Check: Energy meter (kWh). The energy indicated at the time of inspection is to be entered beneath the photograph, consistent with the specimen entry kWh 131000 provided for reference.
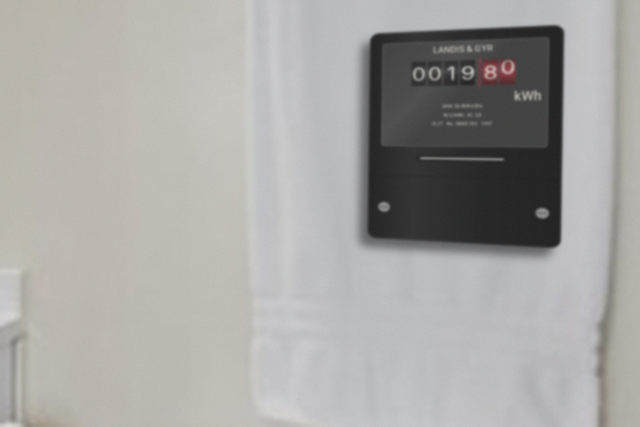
kWh 19.80
